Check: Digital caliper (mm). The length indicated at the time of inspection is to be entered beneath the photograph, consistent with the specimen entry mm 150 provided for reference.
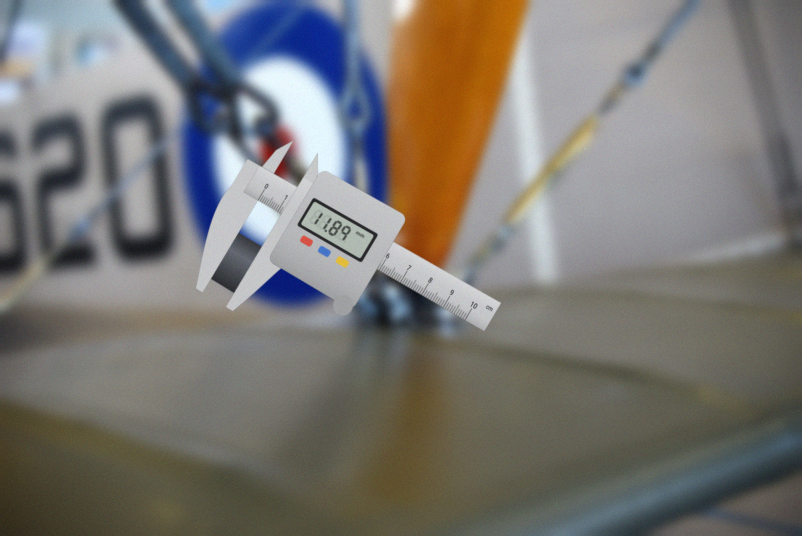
mm 11.89
